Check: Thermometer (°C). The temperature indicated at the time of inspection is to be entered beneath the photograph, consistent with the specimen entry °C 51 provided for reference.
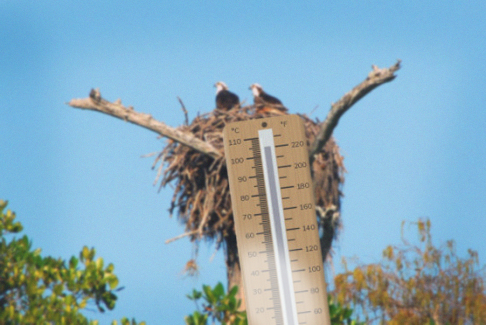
°C 105
